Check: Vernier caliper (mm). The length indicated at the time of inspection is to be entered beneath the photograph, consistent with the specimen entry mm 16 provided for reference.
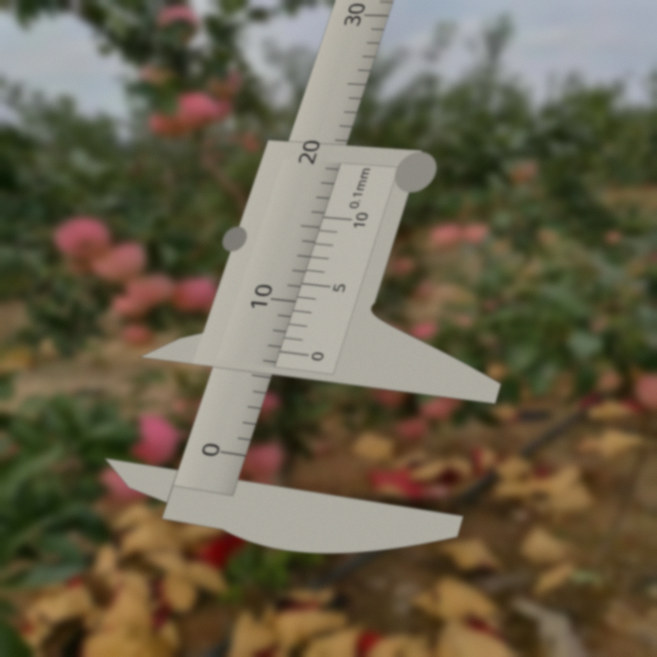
mm 6.7
